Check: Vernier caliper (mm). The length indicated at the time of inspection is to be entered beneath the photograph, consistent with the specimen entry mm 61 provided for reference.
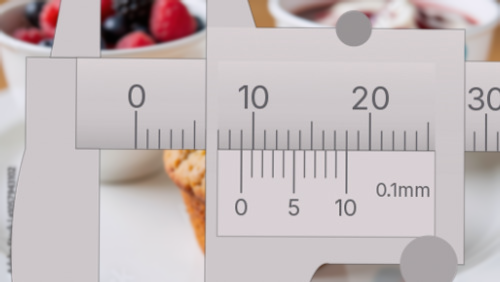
mm 9.0
